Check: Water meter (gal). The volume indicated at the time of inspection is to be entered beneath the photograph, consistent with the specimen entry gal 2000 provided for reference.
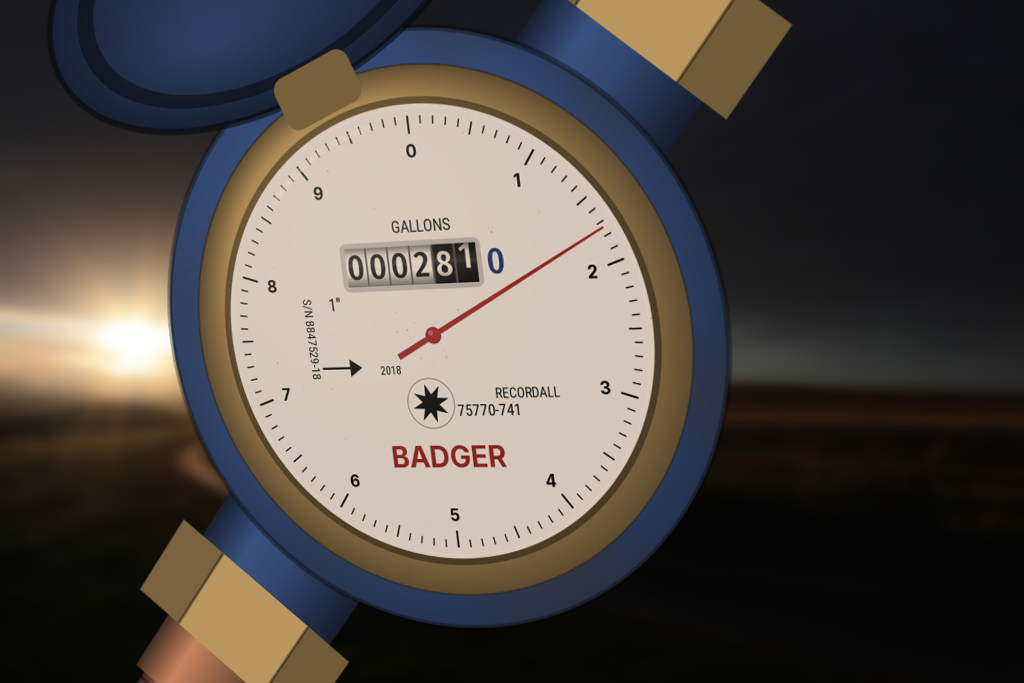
gal 2811.7
